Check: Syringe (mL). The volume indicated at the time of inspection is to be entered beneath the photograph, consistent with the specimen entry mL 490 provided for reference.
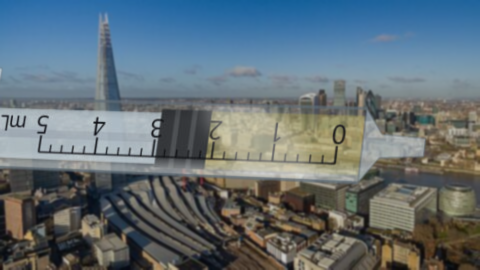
mL 2.1
